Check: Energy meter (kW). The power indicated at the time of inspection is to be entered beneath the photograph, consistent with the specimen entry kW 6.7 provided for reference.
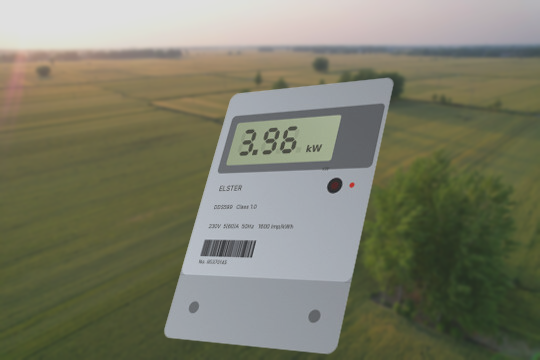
kW 3.96
